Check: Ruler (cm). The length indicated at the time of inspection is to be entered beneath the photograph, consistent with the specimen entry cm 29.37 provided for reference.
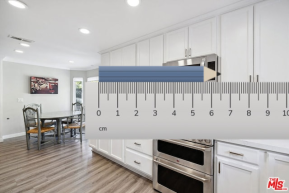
cm 6.5
